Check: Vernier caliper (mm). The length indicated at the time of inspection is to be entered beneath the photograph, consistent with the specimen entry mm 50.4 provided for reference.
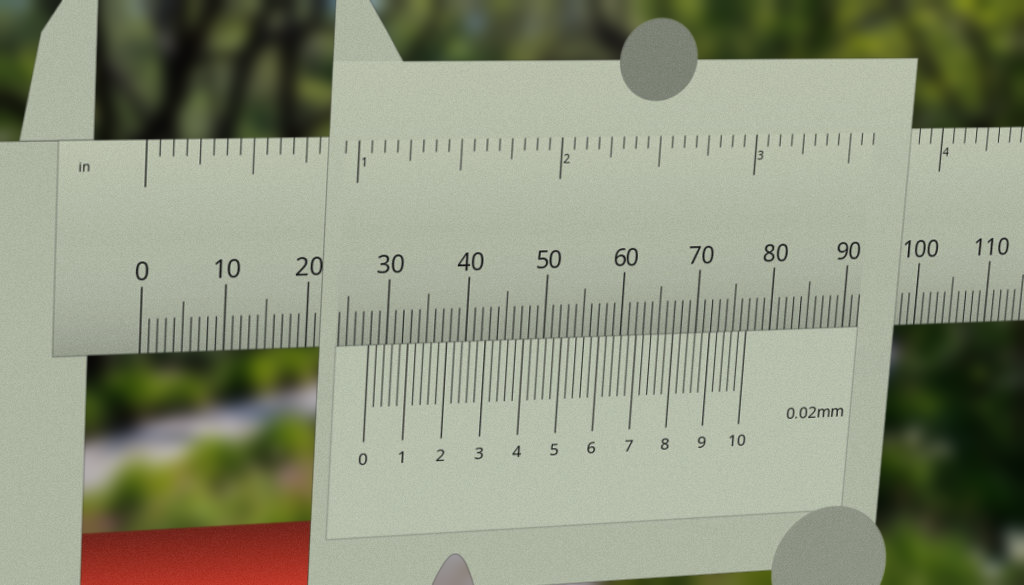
mm 27.8
